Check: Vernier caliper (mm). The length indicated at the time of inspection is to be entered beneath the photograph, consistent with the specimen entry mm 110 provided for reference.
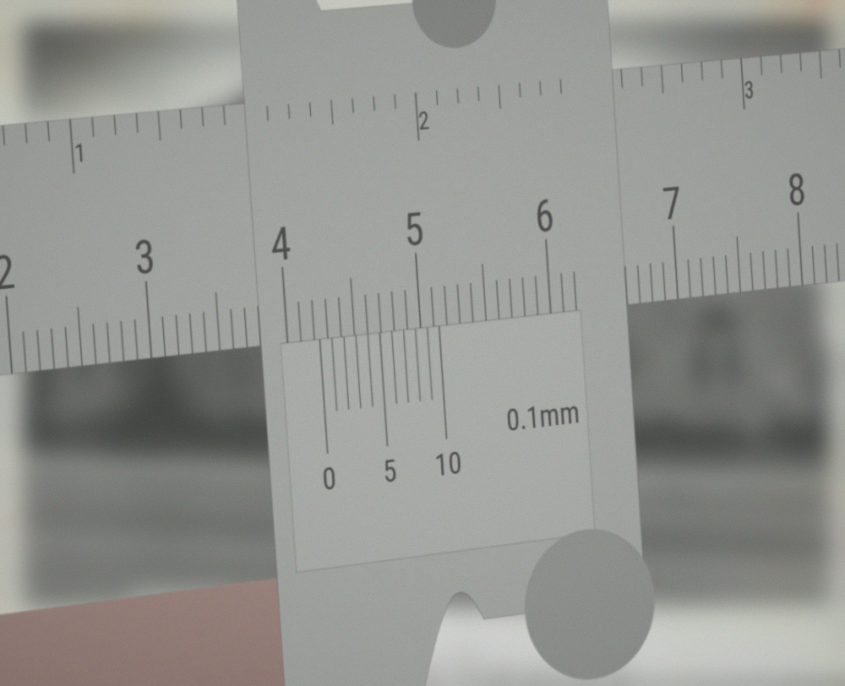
mm 42.4
